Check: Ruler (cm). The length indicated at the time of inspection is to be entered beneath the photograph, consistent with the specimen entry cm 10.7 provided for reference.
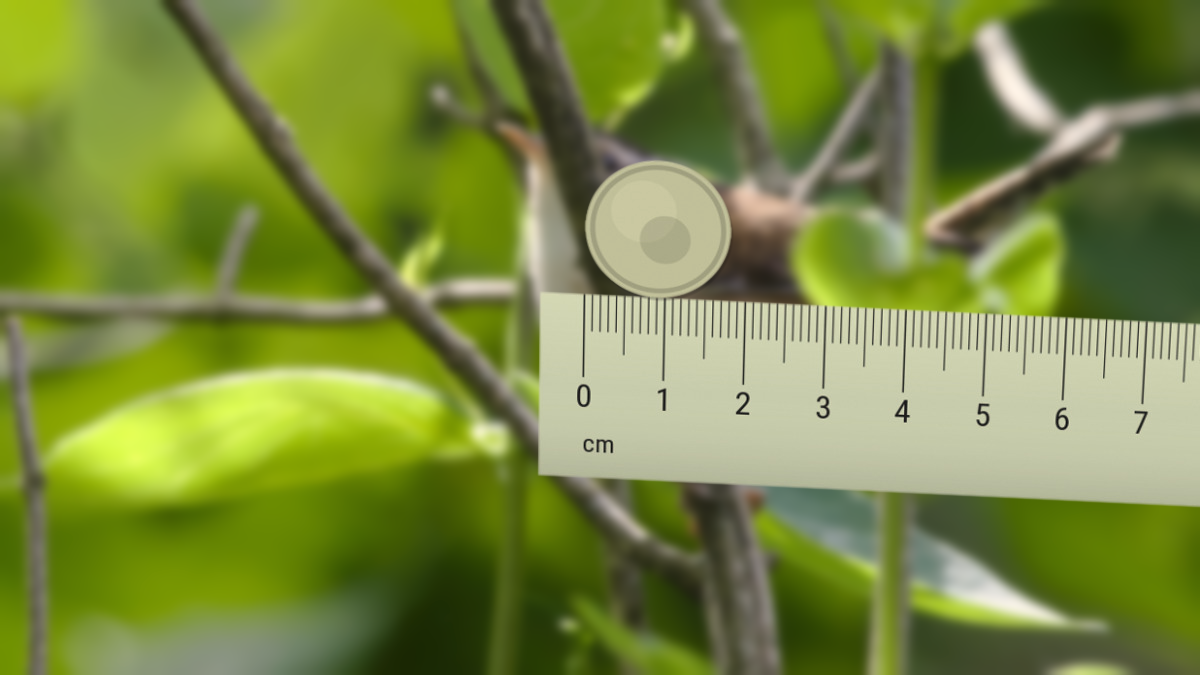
cm 1.8
